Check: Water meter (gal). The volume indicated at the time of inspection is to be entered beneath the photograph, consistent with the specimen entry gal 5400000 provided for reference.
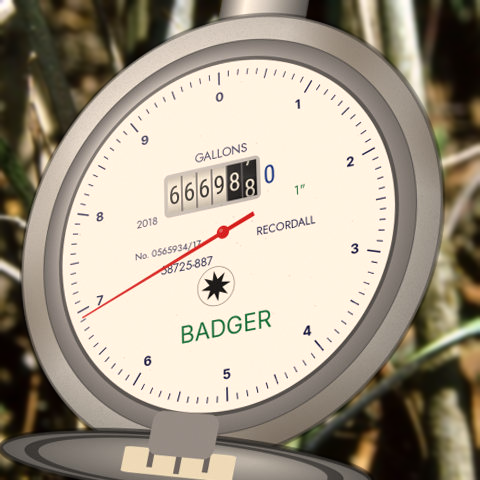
gal 6669876.9
